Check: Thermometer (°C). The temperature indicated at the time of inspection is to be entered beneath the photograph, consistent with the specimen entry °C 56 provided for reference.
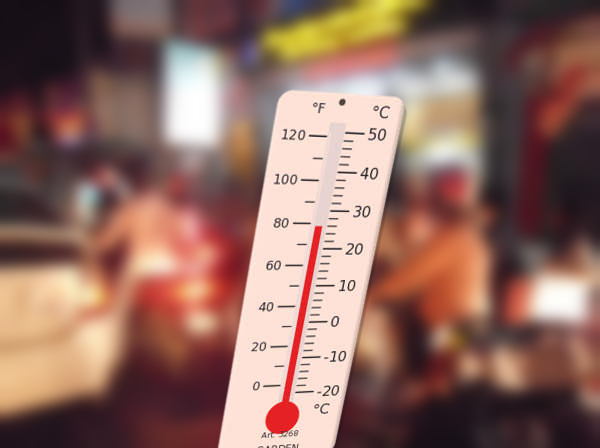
°C 26
